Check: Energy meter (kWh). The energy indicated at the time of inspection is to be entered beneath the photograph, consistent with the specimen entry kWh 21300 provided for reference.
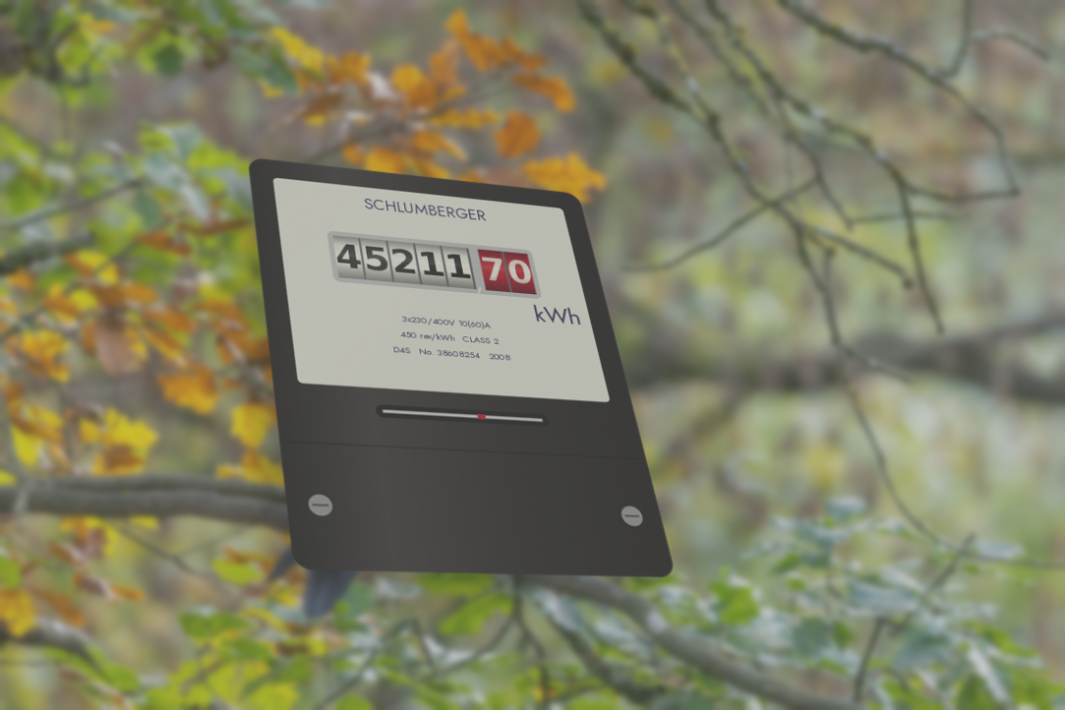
kWh 45211.70
